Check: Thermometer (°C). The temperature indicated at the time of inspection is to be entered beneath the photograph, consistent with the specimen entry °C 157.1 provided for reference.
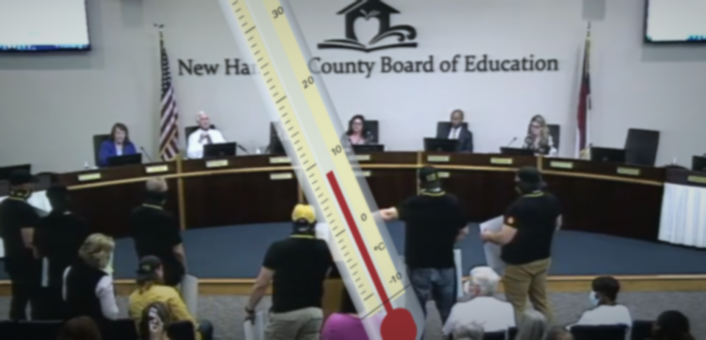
°C 8
